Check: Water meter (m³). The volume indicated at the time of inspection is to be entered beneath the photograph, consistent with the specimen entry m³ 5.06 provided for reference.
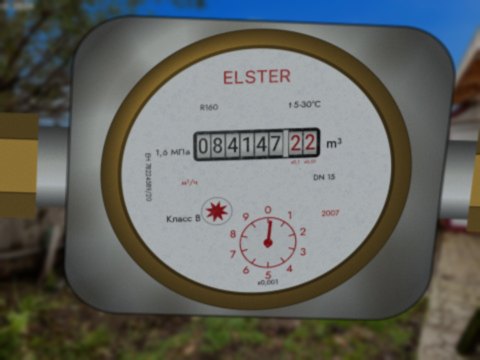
m³ 84147.220
